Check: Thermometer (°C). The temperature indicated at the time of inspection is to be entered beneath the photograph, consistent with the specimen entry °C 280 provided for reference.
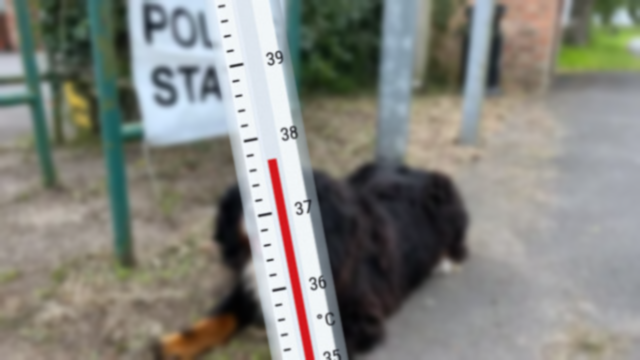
°C 37.7
